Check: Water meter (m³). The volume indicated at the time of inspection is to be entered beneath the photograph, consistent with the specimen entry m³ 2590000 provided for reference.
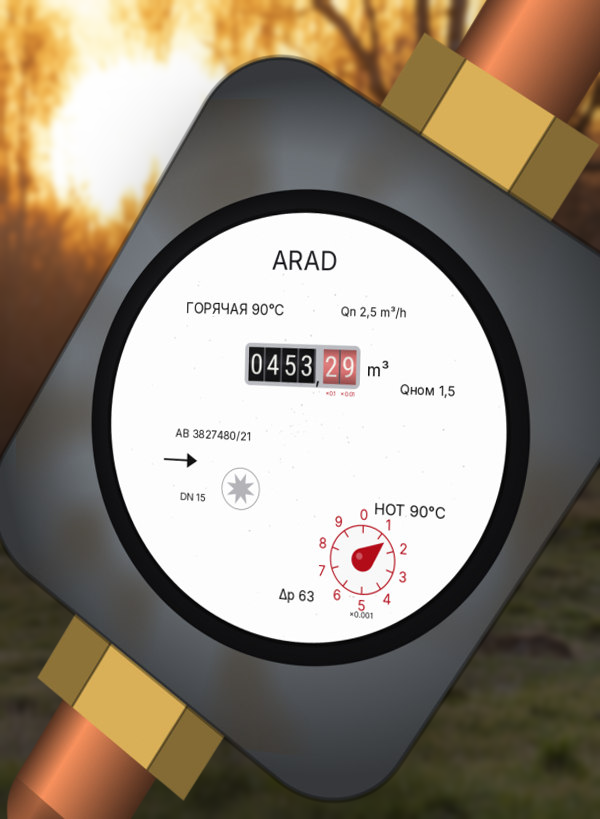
m³ 453.291
